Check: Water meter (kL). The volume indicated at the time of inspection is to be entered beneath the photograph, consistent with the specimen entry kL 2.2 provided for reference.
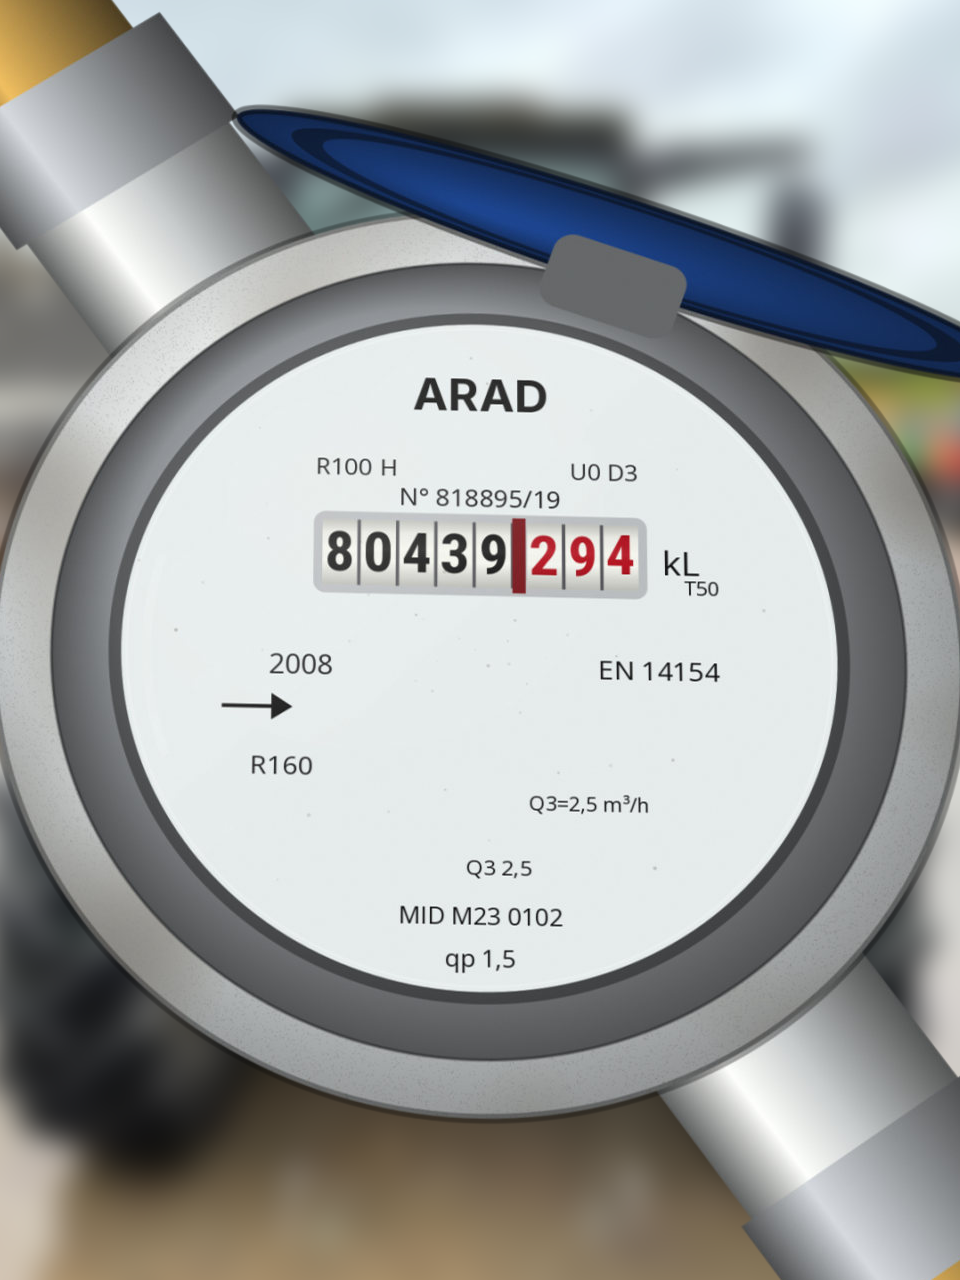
kL 80439.294
